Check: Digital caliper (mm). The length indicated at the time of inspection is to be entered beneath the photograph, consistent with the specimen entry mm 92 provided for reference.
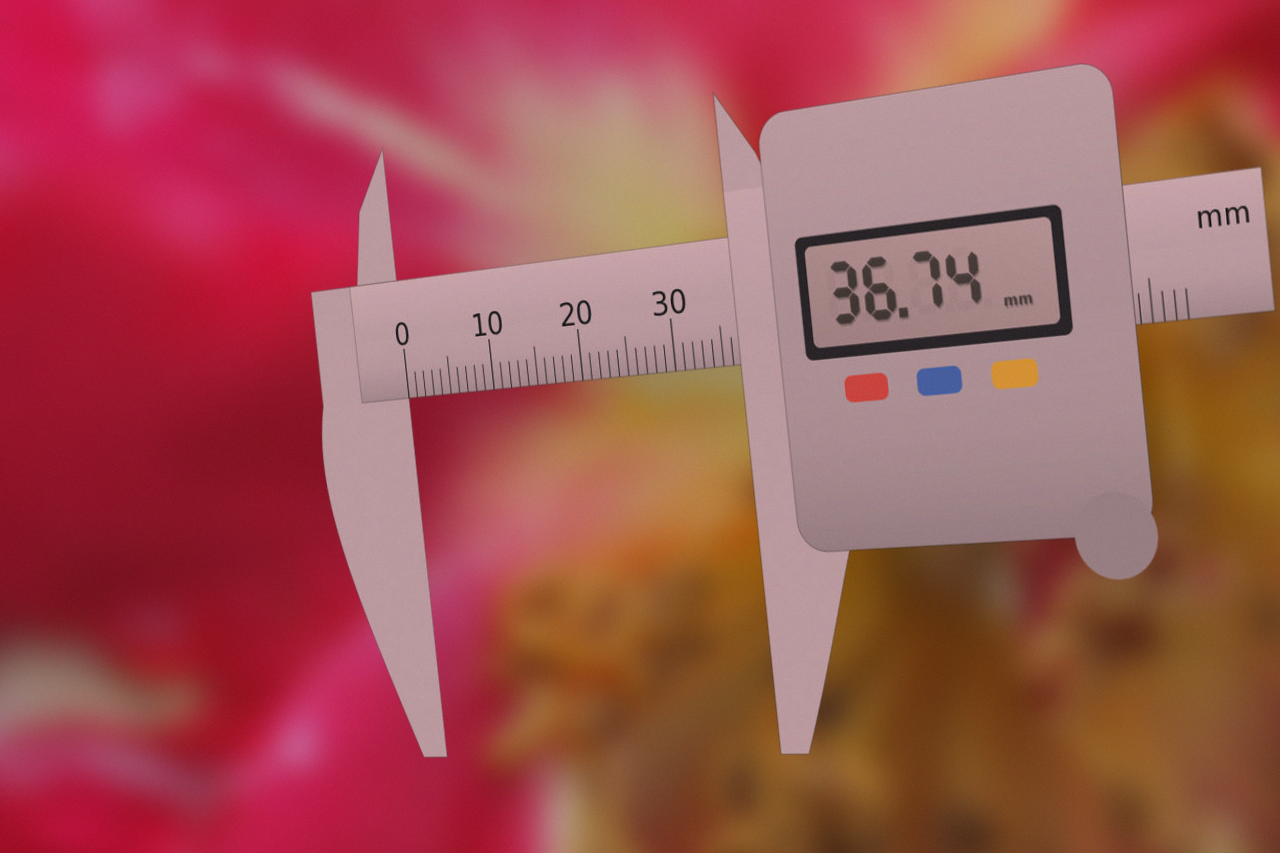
mm 36.74
